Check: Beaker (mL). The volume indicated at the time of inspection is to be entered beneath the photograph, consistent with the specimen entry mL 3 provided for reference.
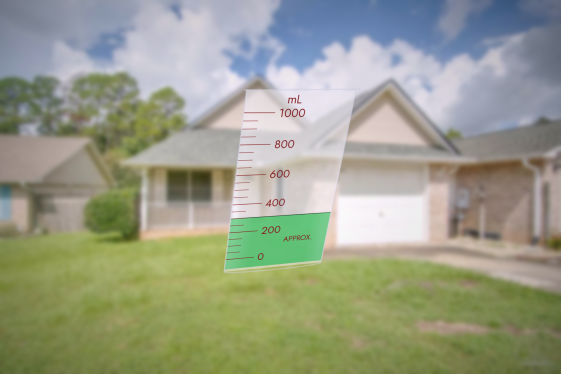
mL 300
